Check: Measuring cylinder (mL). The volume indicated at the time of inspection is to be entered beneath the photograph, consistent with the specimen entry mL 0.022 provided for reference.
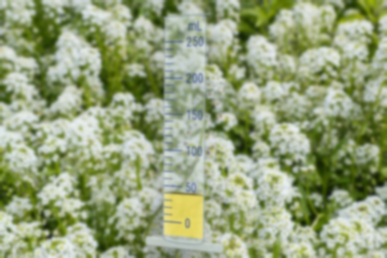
mL 40
